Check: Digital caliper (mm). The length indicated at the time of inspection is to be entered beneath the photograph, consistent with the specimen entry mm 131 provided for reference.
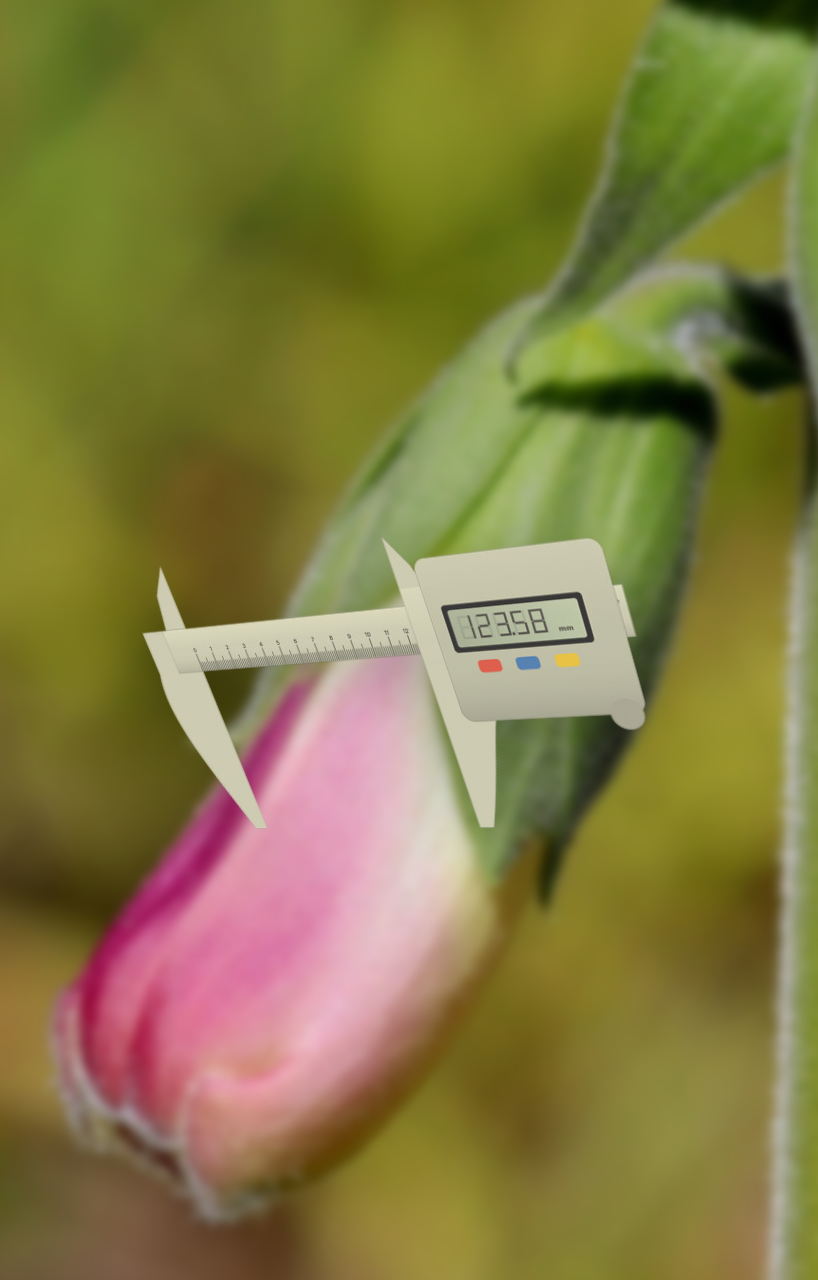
mm 123.58
